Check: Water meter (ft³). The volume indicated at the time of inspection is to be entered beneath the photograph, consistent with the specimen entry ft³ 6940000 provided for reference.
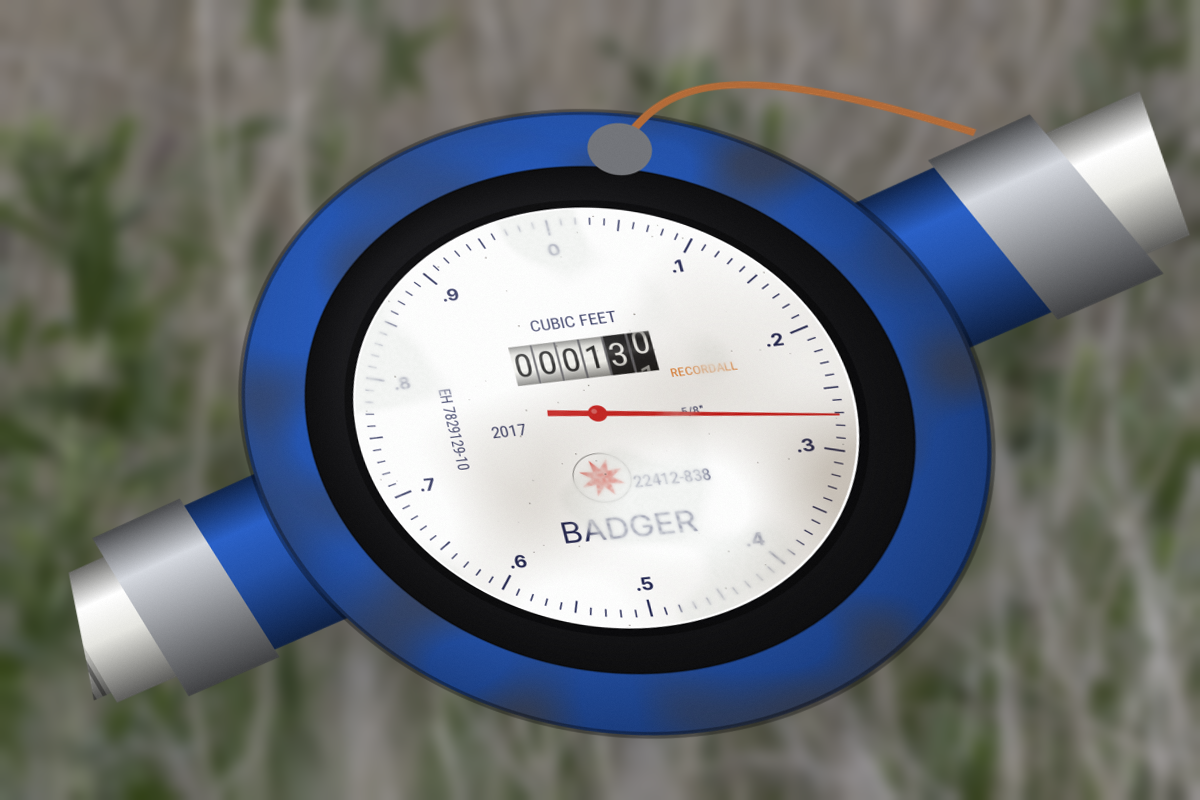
ft³ 130.27
